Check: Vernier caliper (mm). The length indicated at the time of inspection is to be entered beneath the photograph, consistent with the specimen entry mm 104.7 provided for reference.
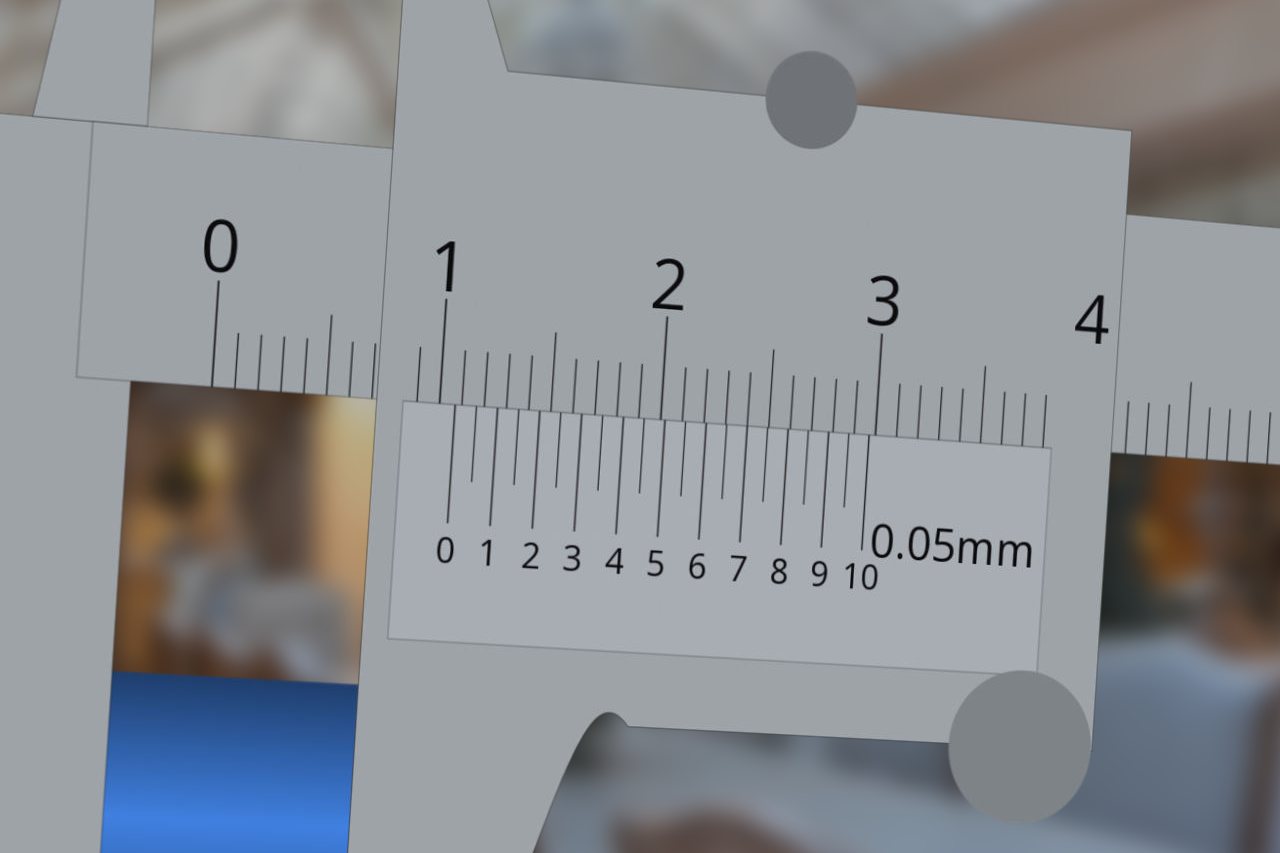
mm 10.7
